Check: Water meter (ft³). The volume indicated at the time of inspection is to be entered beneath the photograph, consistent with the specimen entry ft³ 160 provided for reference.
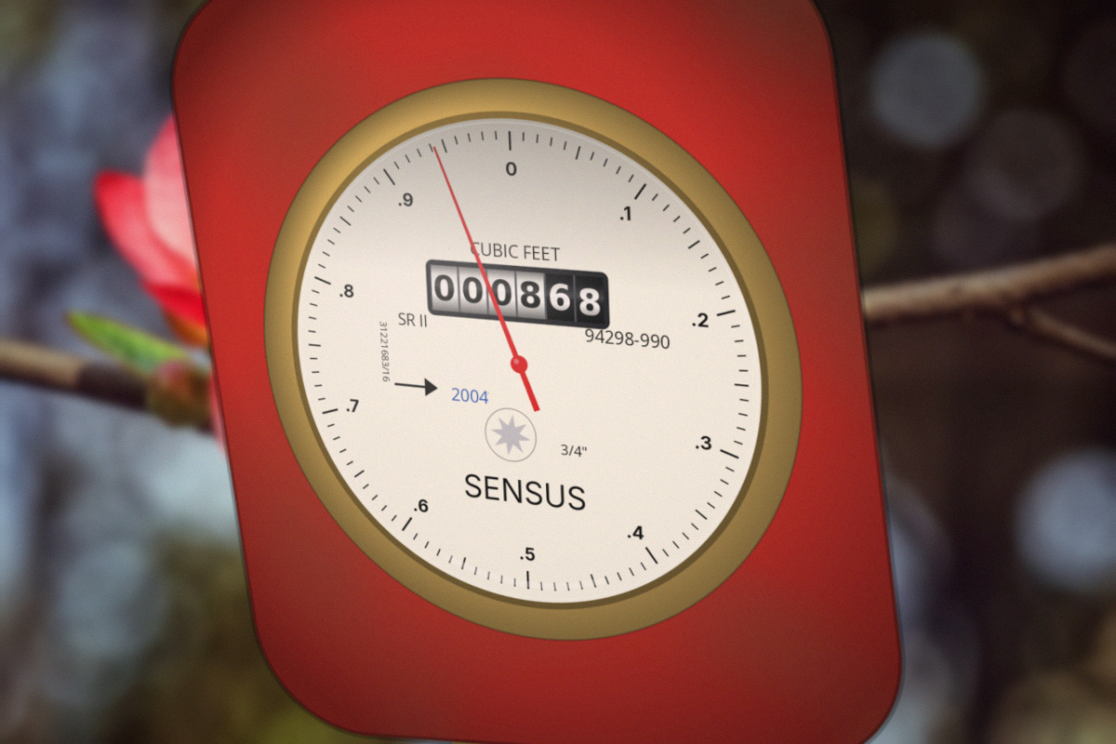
ft³ 867.94
